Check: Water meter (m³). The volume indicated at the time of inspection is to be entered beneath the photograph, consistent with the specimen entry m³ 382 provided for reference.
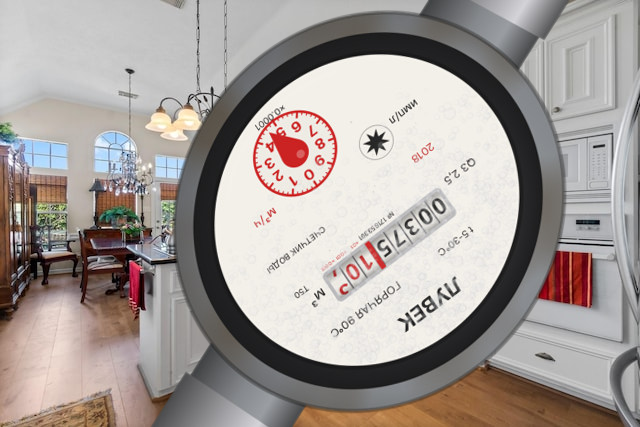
m³ 375.1034
